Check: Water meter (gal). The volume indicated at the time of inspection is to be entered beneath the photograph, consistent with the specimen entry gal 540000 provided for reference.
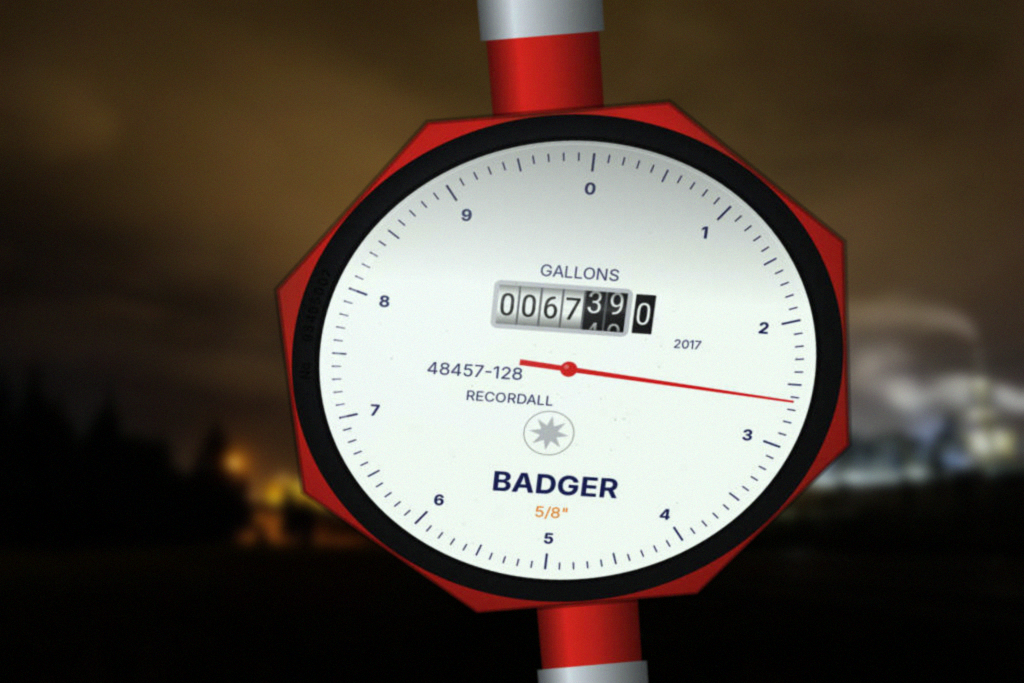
gal 67392.6
